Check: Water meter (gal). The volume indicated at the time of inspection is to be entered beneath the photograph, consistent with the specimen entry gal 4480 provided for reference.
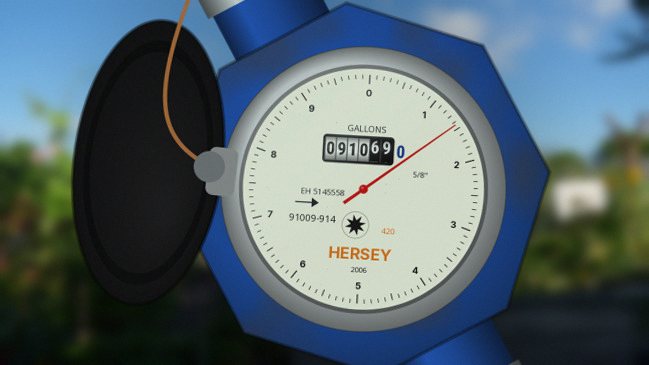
gal 910691.4
